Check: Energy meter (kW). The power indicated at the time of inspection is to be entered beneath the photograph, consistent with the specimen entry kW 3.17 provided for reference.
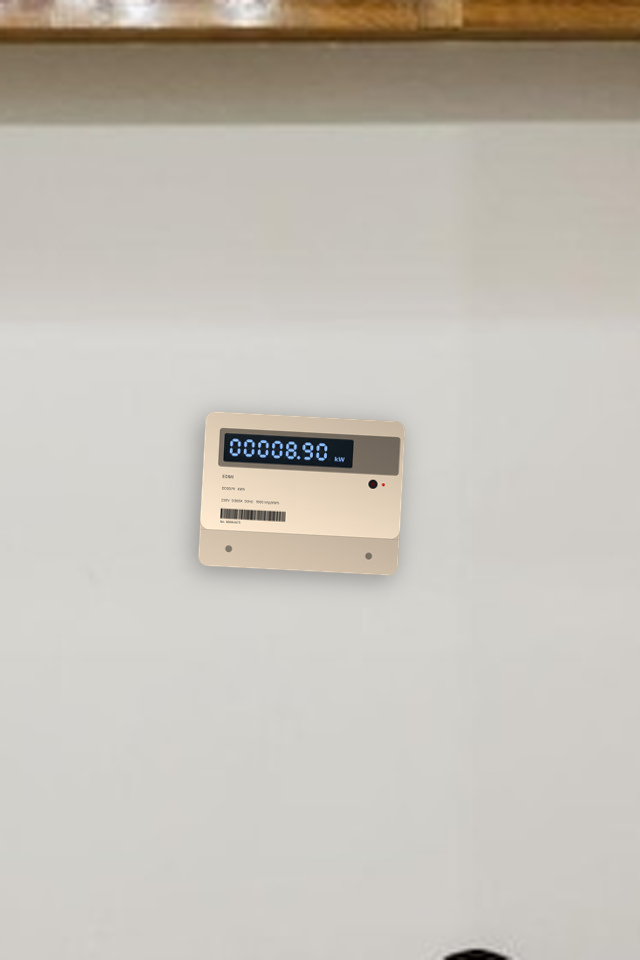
kW 8.90
